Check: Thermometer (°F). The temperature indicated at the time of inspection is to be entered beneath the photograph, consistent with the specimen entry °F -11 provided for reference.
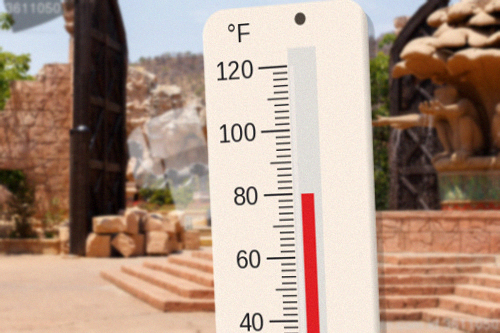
°F 80
